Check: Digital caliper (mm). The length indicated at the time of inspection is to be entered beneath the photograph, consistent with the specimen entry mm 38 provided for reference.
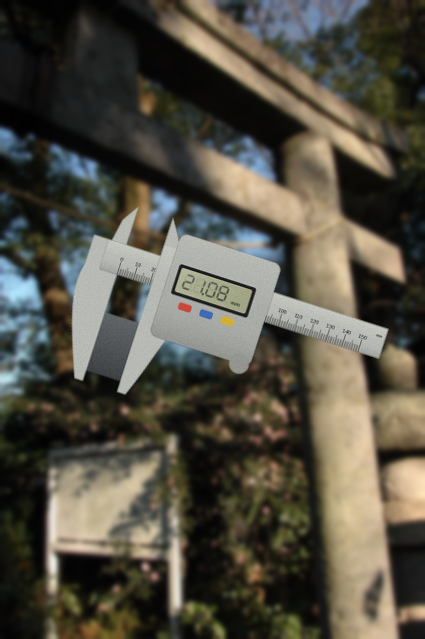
mm 21.08
